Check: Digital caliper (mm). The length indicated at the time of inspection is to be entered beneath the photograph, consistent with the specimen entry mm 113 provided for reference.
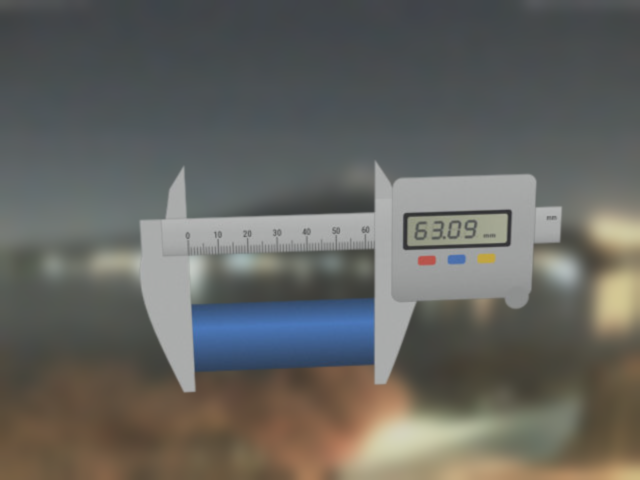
mm 63.09
